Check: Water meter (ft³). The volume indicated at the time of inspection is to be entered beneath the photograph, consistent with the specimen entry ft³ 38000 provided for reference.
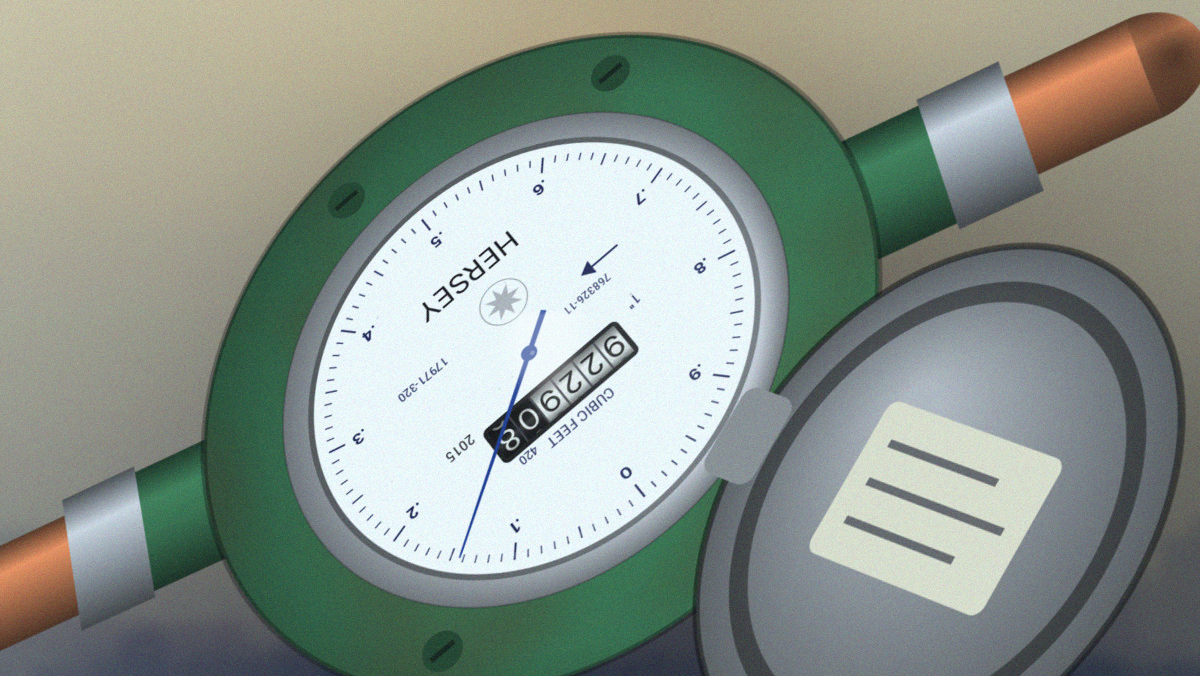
ft³ 922908.14
